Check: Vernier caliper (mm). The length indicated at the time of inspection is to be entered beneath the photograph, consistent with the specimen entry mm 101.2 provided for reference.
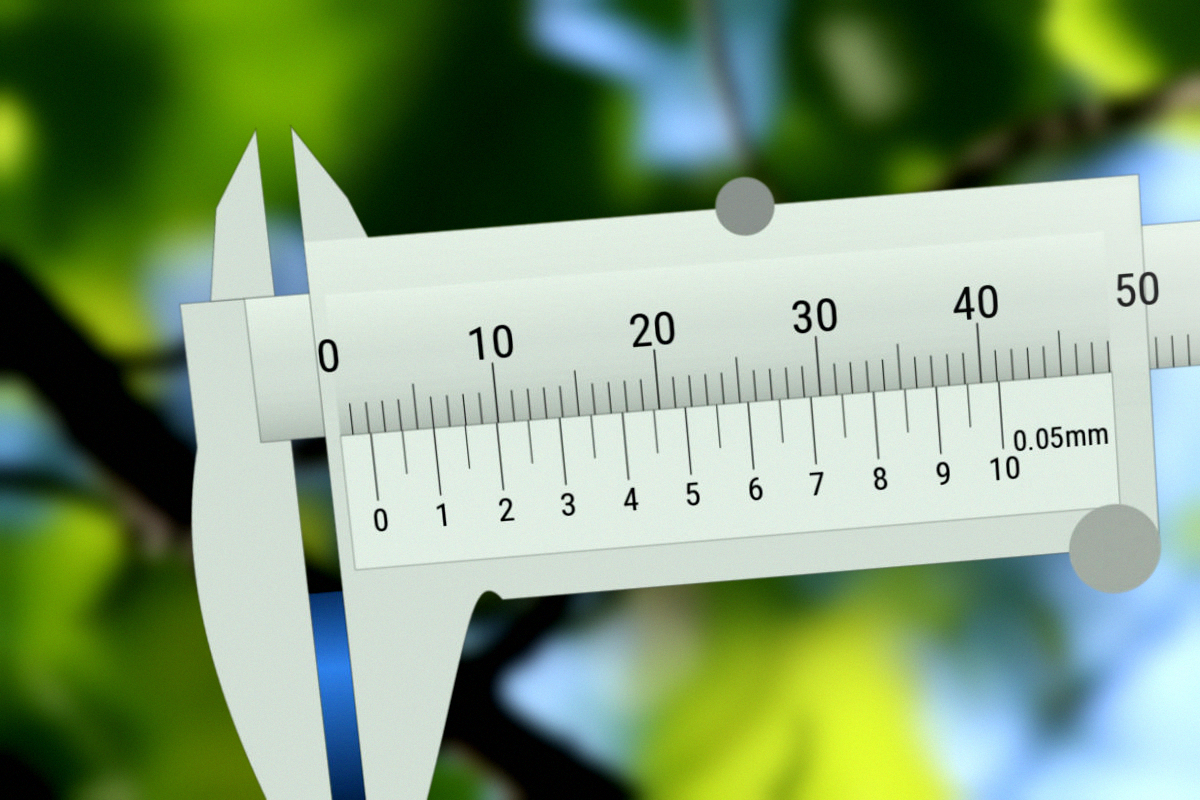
mm 2.1
